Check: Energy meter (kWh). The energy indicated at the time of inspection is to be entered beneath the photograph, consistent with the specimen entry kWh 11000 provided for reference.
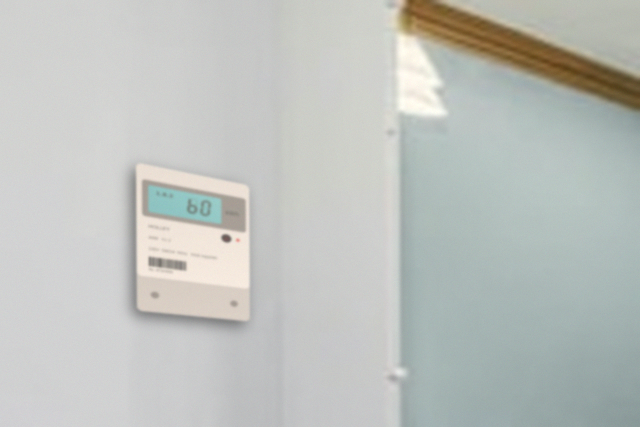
kWh 60
